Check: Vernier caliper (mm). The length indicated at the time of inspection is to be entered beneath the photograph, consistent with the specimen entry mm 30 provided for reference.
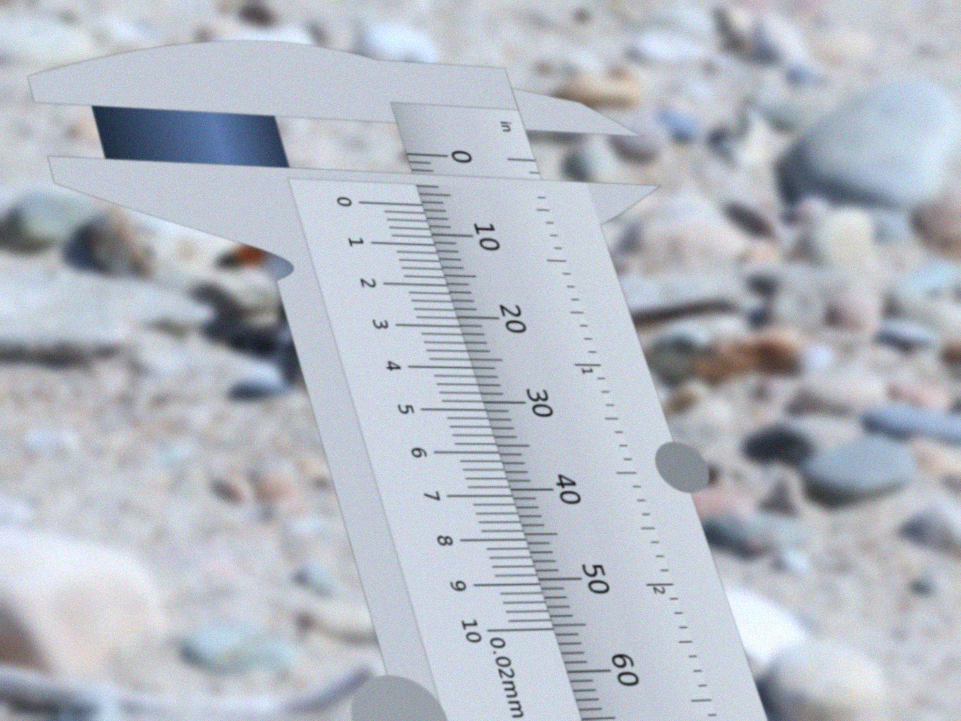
mm 6.4
